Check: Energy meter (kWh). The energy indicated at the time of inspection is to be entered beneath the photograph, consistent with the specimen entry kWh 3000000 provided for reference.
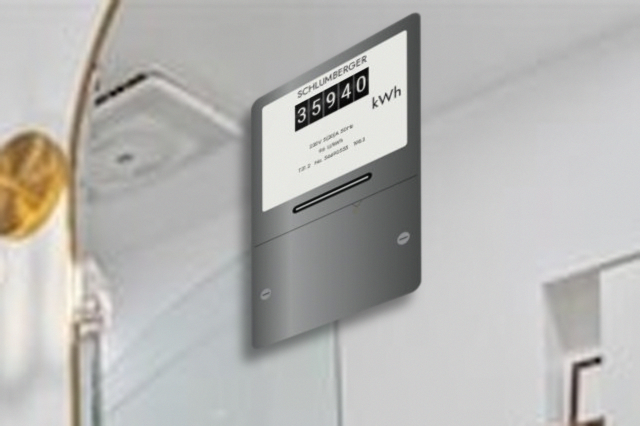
kWh 35940
